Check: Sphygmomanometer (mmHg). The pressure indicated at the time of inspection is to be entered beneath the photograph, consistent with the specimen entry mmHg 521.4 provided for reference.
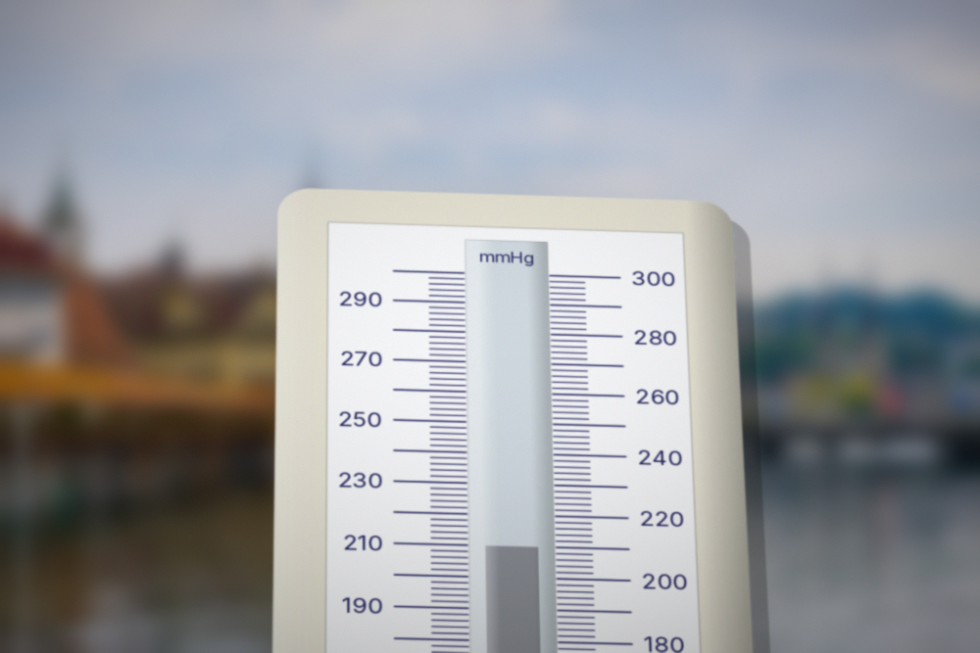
mmHg 210
